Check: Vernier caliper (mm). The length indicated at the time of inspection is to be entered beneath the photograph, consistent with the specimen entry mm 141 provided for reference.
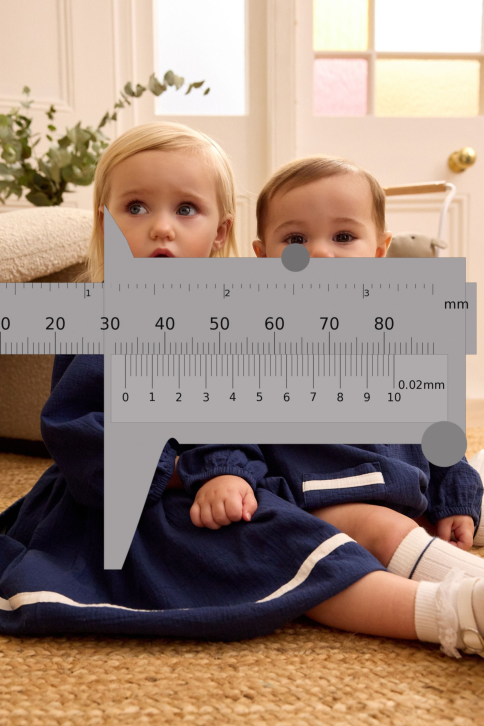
mm 32.8
